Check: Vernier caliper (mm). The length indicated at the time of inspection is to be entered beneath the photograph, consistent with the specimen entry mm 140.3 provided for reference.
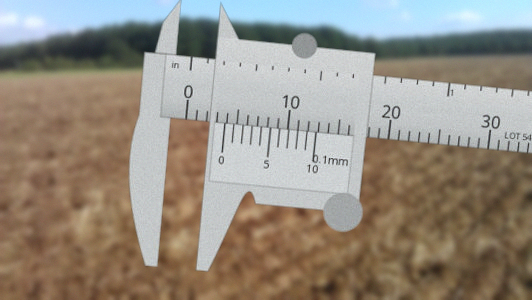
mm 3.8
